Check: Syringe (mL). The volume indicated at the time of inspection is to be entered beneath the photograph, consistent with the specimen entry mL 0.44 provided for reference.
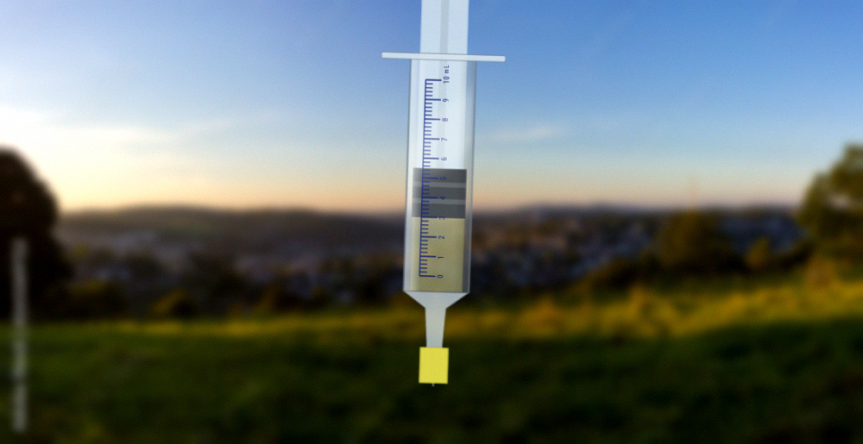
mL 3
